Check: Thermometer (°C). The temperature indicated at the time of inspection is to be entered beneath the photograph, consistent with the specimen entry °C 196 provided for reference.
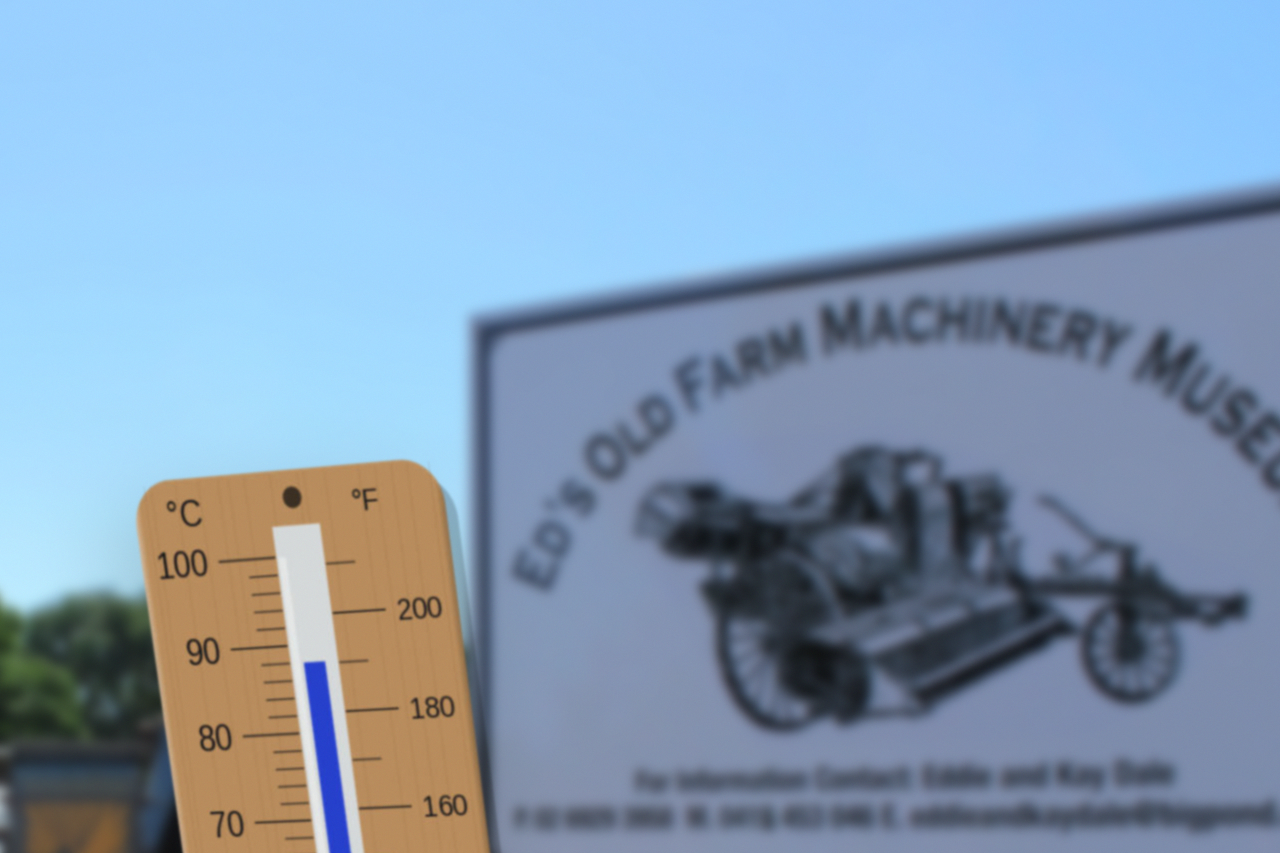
°C 88
